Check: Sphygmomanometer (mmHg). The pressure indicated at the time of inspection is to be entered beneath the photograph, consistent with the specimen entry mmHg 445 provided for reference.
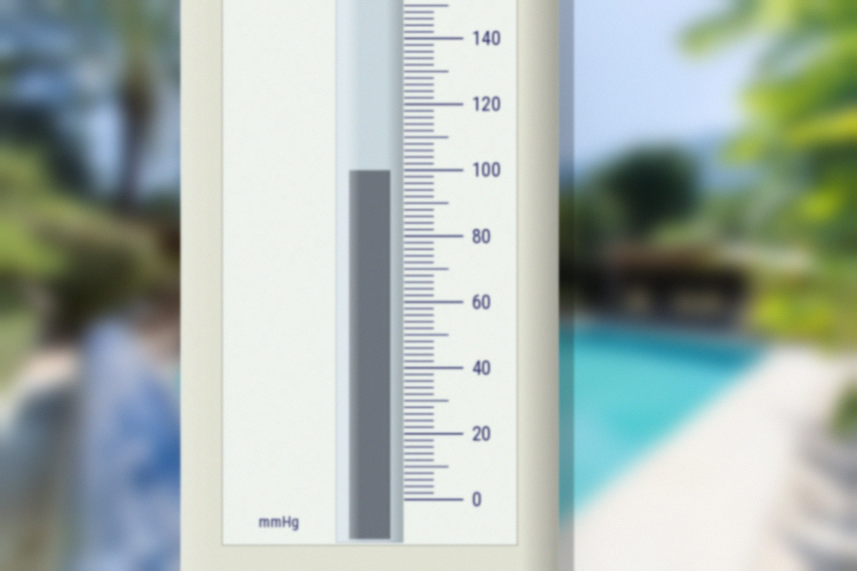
mmHg 100
